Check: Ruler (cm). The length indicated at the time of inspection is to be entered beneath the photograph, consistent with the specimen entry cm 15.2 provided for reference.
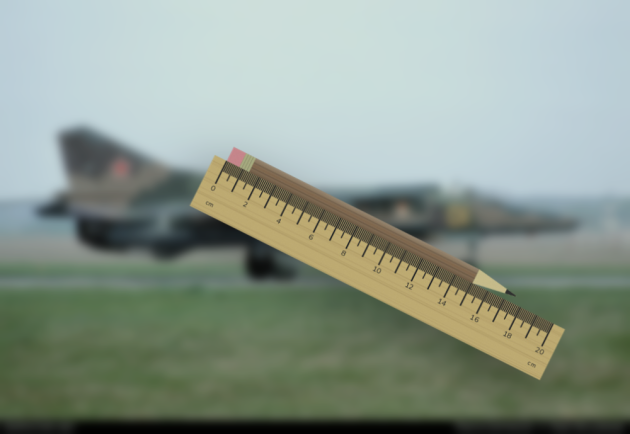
cm 17.5
